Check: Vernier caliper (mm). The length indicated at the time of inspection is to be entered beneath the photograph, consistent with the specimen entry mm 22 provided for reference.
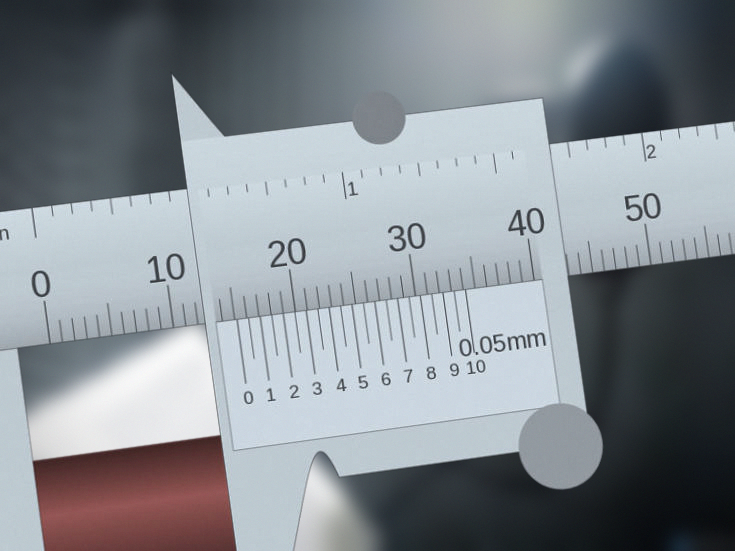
mm 15.2
